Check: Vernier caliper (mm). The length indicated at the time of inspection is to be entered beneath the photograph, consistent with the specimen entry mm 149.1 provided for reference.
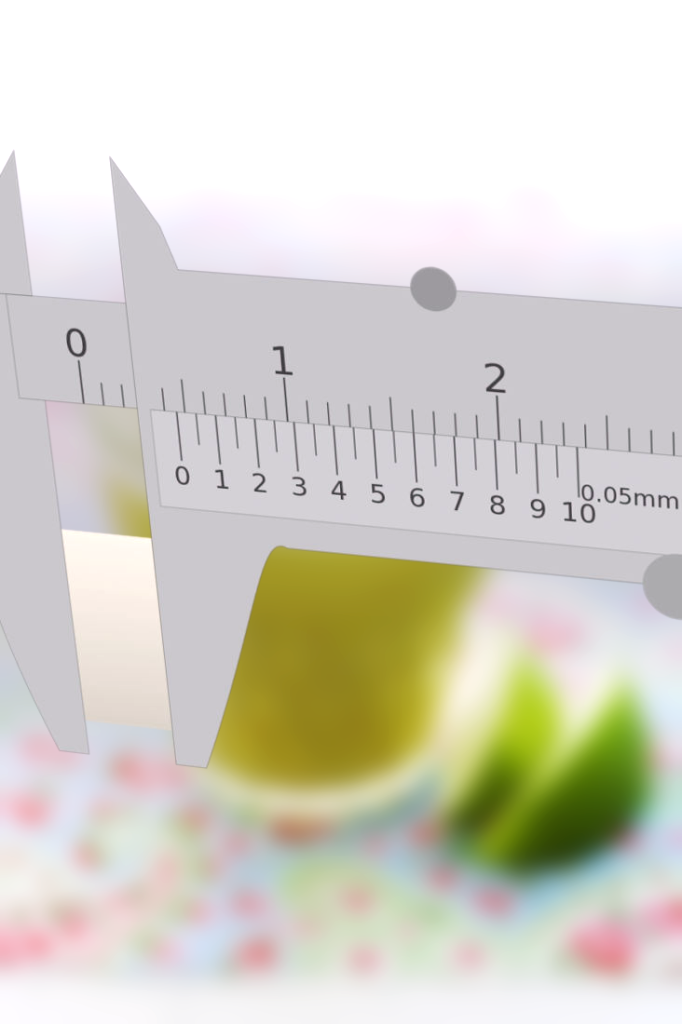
mm 4.6
